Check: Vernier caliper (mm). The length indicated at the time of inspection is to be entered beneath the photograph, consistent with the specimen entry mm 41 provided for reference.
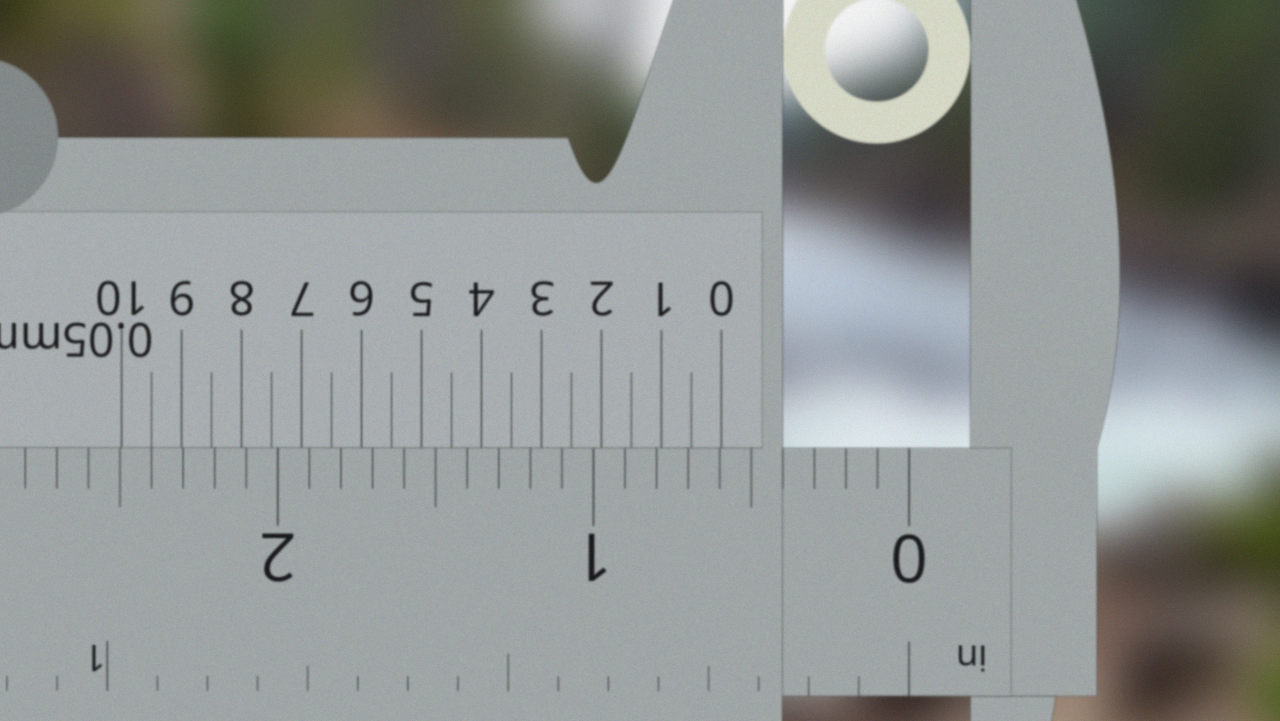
mm 5.95
